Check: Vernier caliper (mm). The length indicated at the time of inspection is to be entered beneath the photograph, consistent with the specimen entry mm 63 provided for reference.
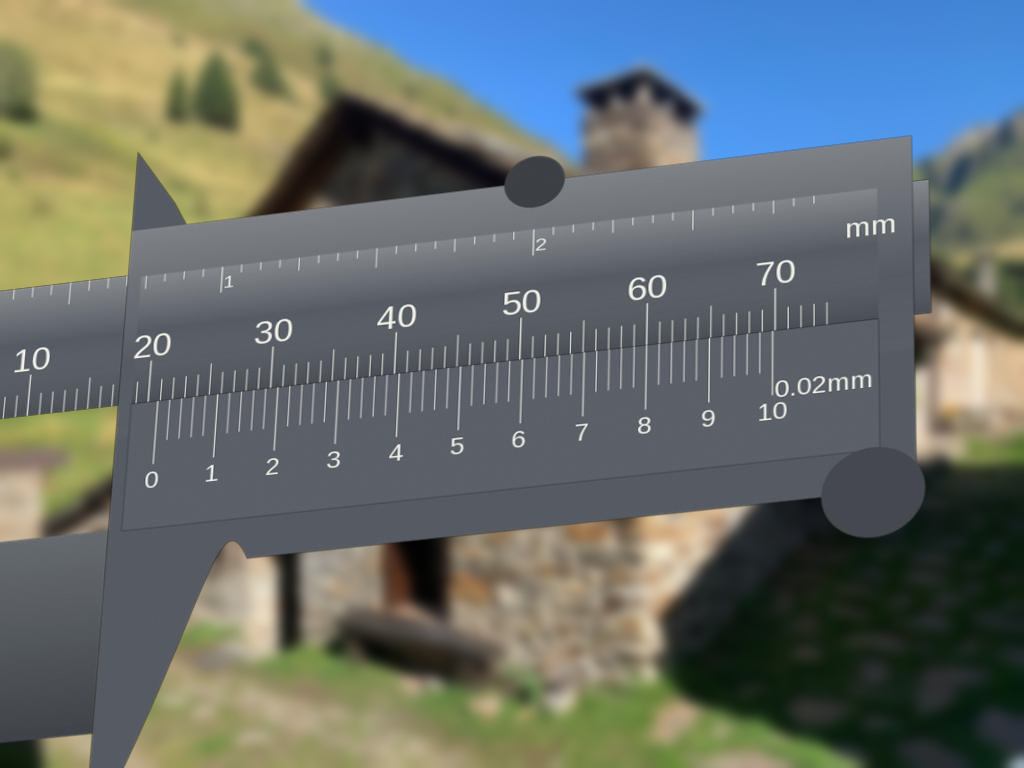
mm 20.8
